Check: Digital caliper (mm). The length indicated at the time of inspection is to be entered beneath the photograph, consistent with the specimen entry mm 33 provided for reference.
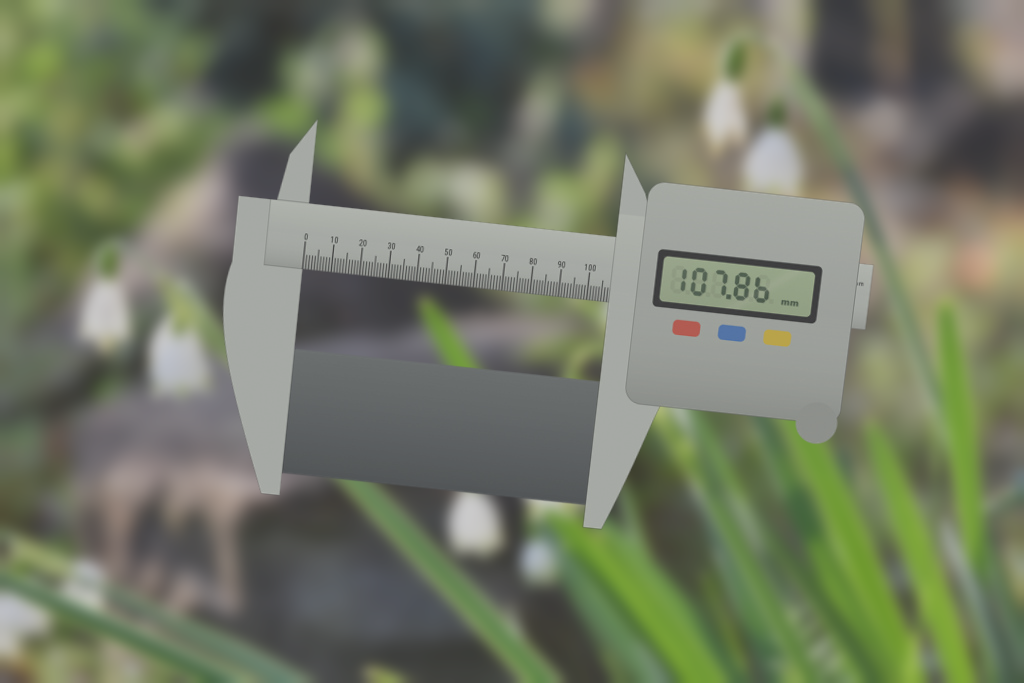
mm 107.86
